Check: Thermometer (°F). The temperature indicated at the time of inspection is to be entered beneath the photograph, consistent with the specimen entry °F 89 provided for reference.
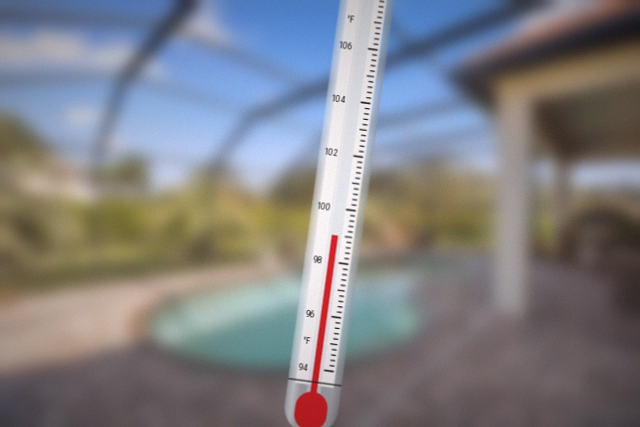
°F 99
